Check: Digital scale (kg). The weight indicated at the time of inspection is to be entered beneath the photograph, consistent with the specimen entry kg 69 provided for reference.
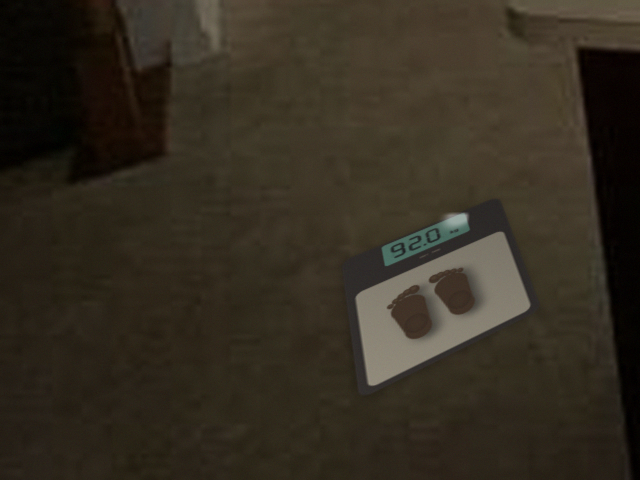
kg 92.0
